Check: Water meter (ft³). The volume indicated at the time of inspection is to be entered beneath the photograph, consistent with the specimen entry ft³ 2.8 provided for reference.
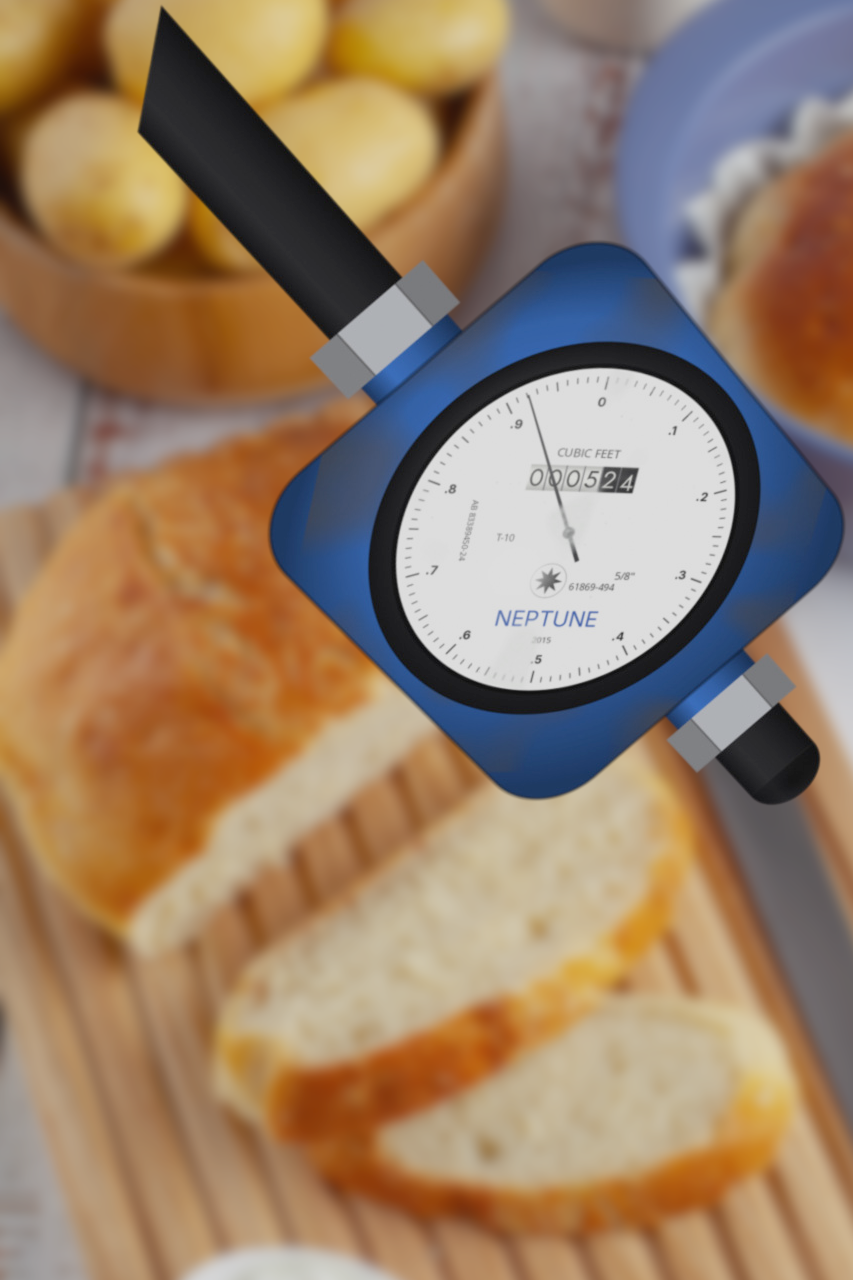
ft³ 523.92
